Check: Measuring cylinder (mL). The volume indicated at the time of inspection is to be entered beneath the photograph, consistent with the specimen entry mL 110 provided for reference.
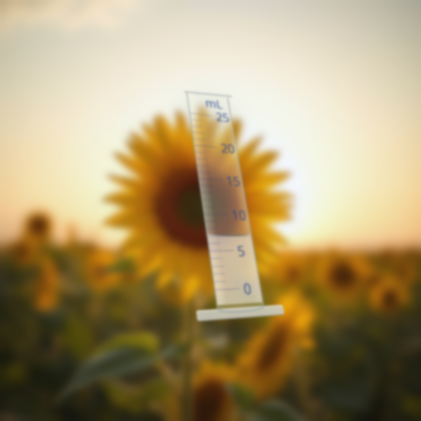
mL 7
